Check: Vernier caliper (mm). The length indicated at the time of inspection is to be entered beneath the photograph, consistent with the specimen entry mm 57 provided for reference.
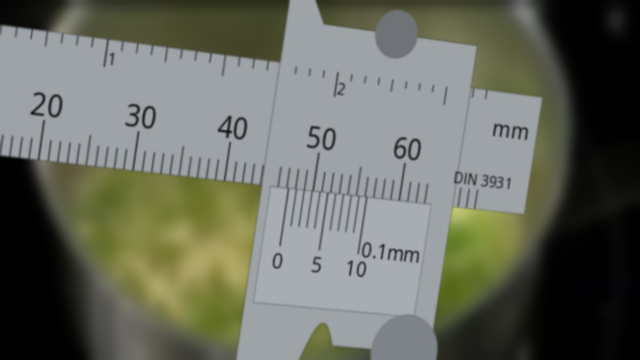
mm 47.2
